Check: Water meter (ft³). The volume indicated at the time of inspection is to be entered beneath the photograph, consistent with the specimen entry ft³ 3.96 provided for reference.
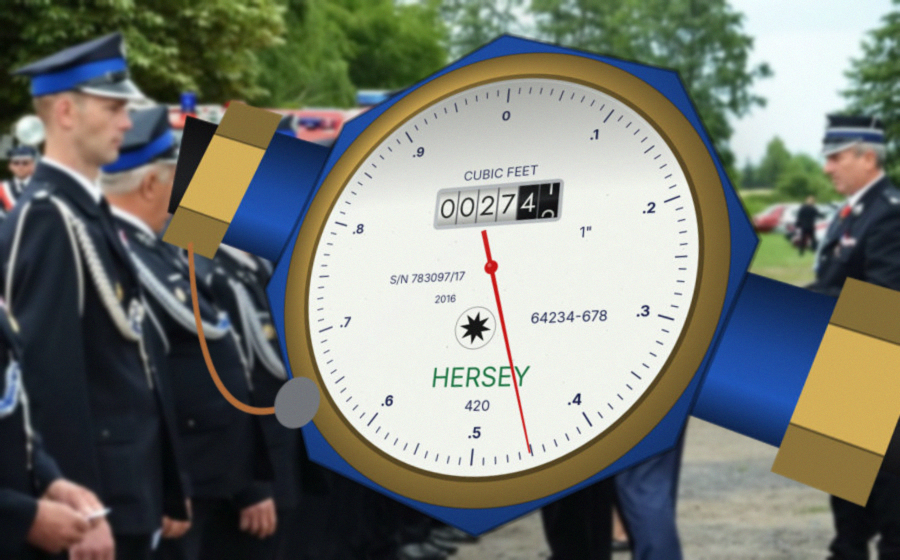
ft³ 2741.45
